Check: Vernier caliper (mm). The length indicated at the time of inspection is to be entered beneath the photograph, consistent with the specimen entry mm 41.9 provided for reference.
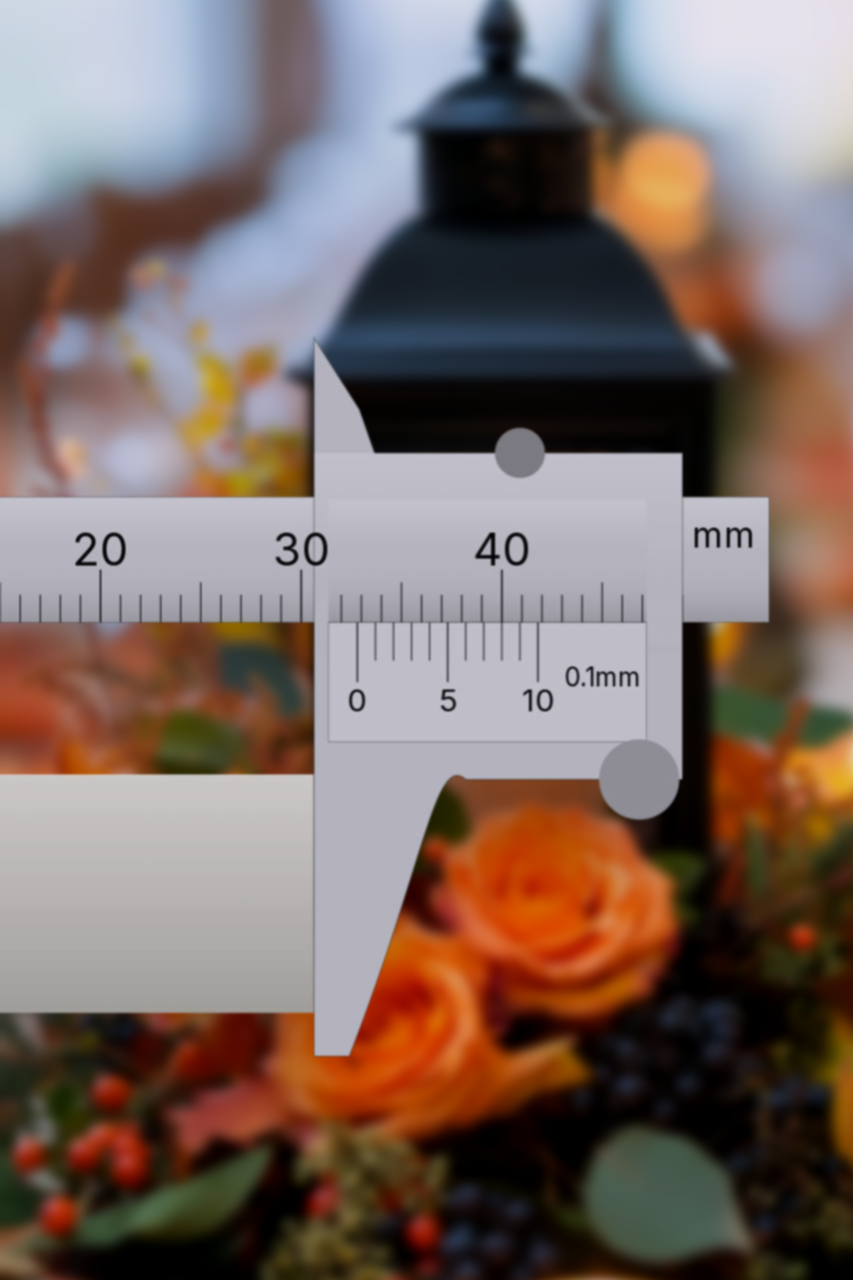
mm 32.8
